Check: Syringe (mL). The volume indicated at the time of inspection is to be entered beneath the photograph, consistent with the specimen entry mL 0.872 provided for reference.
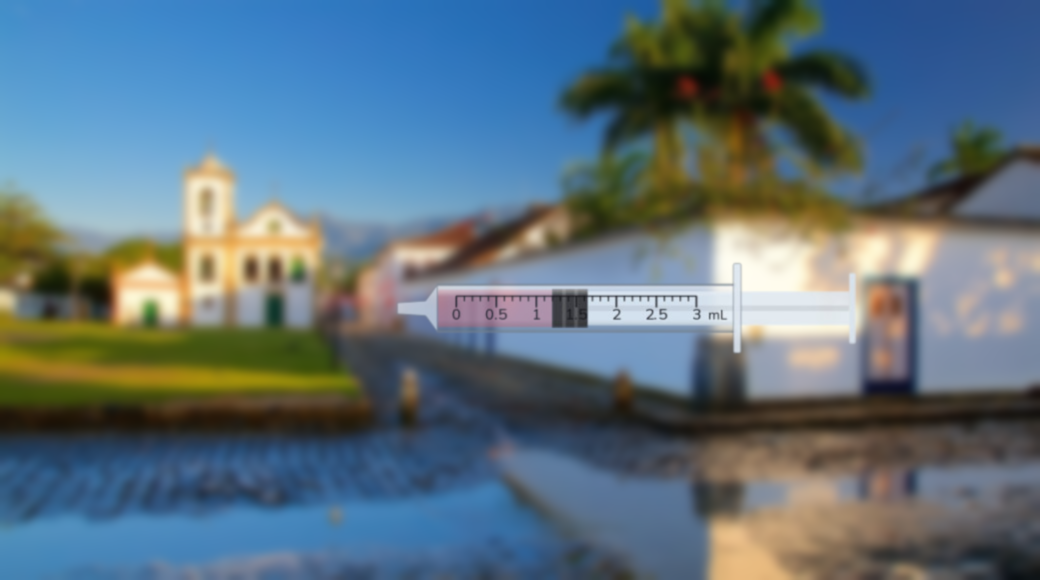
mL 1.2
